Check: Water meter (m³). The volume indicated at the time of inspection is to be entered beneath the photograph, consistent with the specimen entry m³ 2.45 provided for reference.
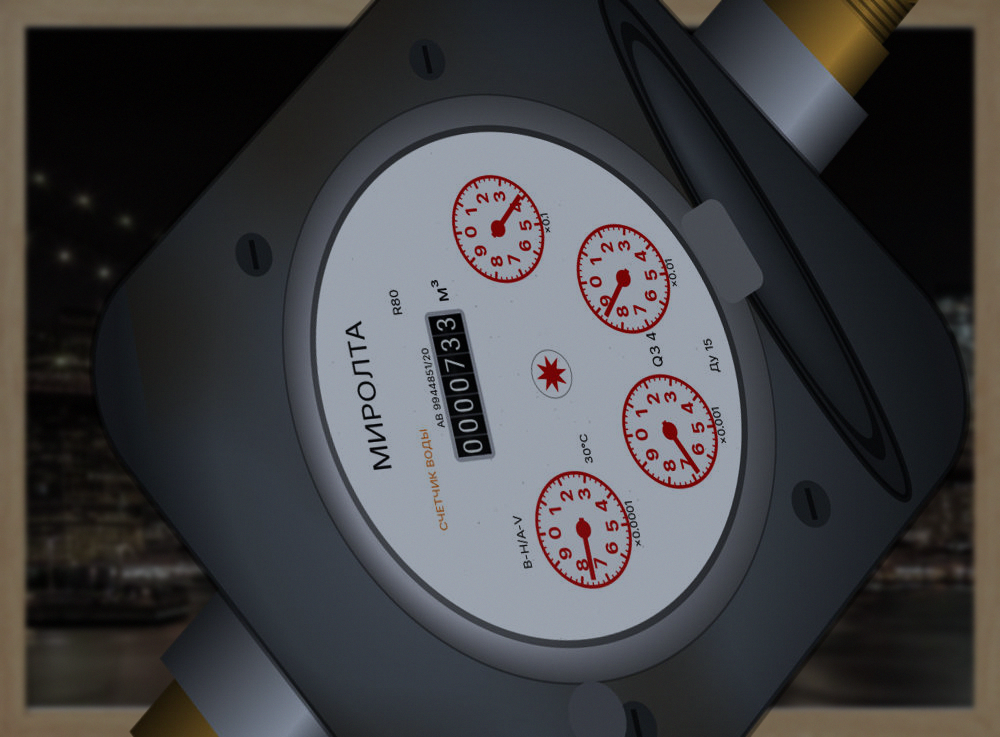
m³ 733.3867
